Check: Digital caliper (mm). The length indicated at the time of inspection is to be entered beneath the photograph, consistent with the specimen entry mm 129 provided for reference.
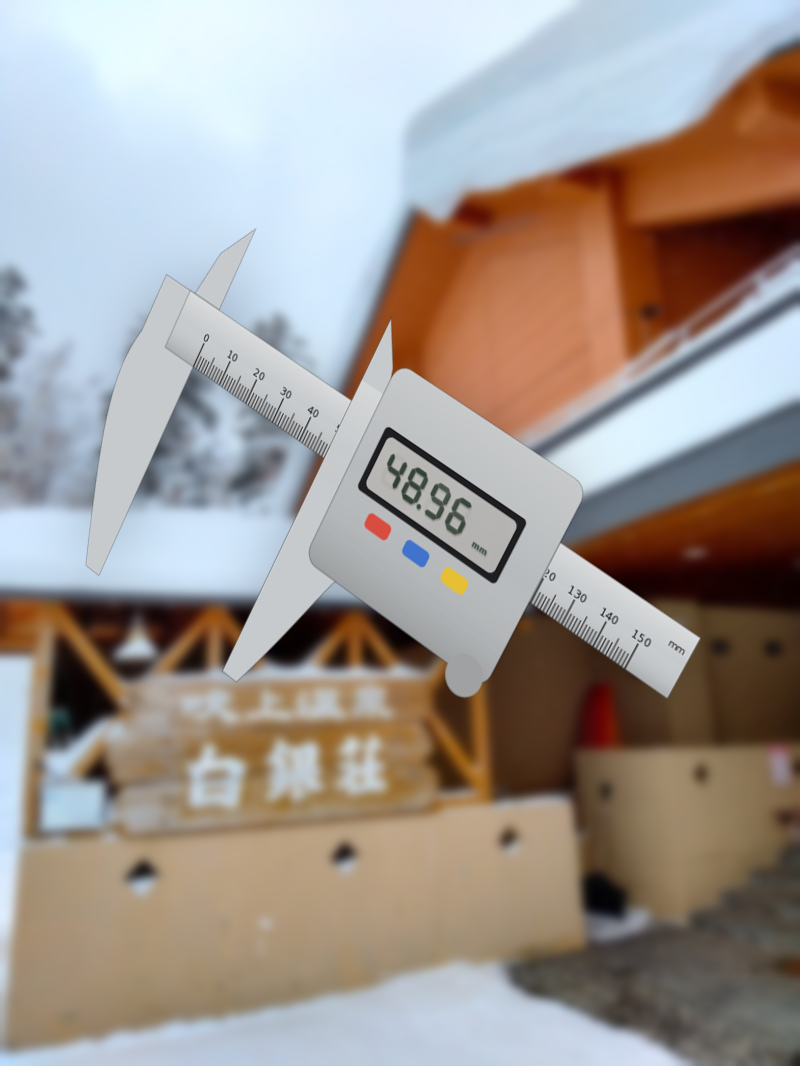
mm 48.96
